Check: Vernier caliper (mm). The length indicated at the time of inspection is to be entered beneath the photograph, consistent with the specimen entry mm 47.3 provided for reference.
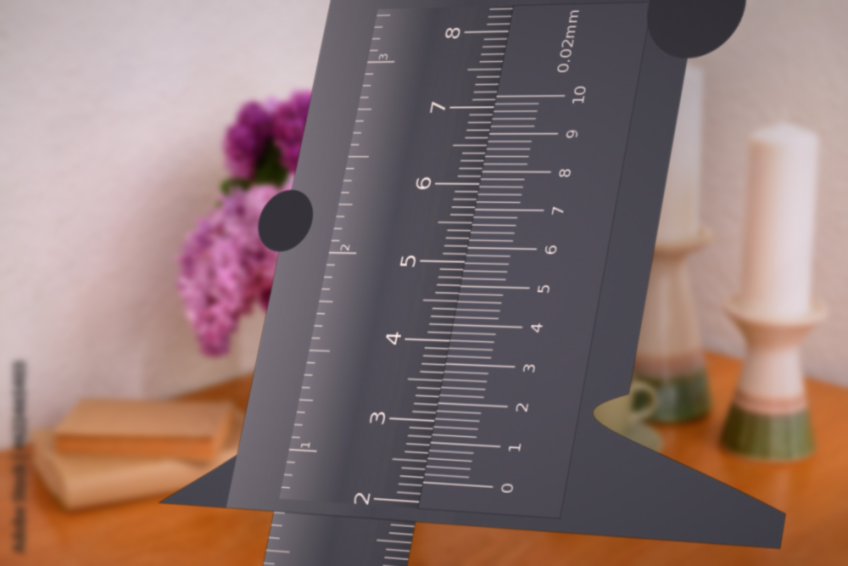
mm 22.4
